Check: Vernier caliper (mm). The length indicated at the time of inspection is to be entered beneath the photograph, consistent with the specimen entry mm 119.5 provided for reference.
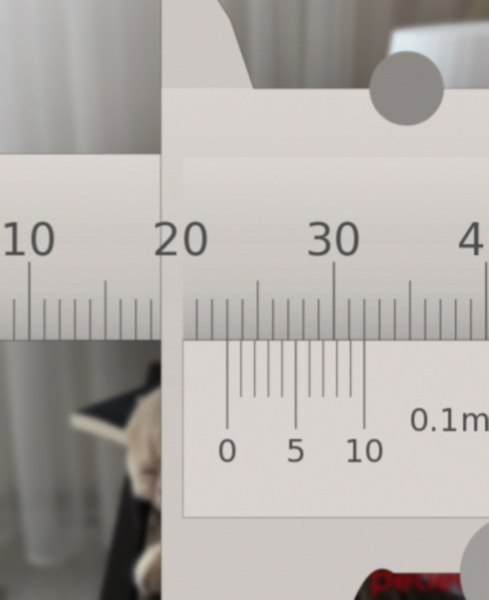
mm 23.0
